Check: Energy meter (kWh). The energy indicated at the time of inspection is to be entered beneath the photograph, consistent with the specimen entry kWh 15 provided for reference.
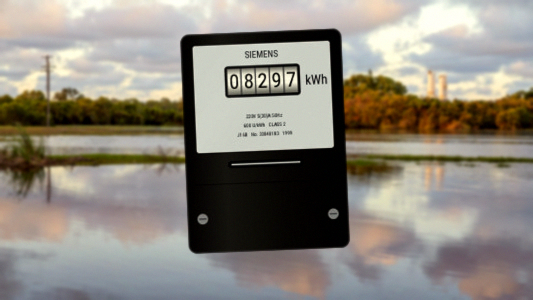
kWh 8297
